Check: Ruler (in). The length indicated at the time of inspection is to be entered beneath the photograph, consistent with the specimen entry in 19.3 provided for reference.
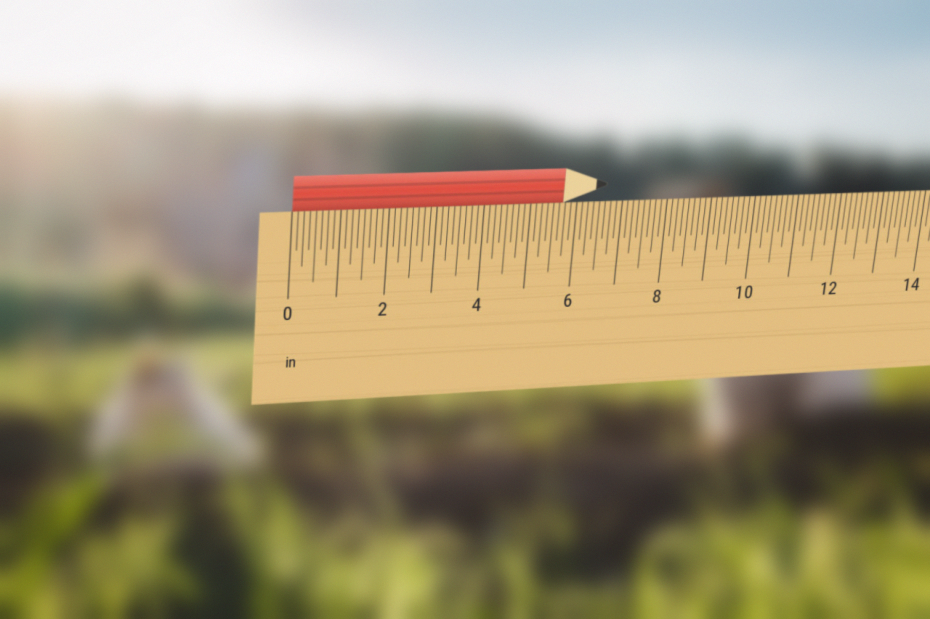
in 6.625
